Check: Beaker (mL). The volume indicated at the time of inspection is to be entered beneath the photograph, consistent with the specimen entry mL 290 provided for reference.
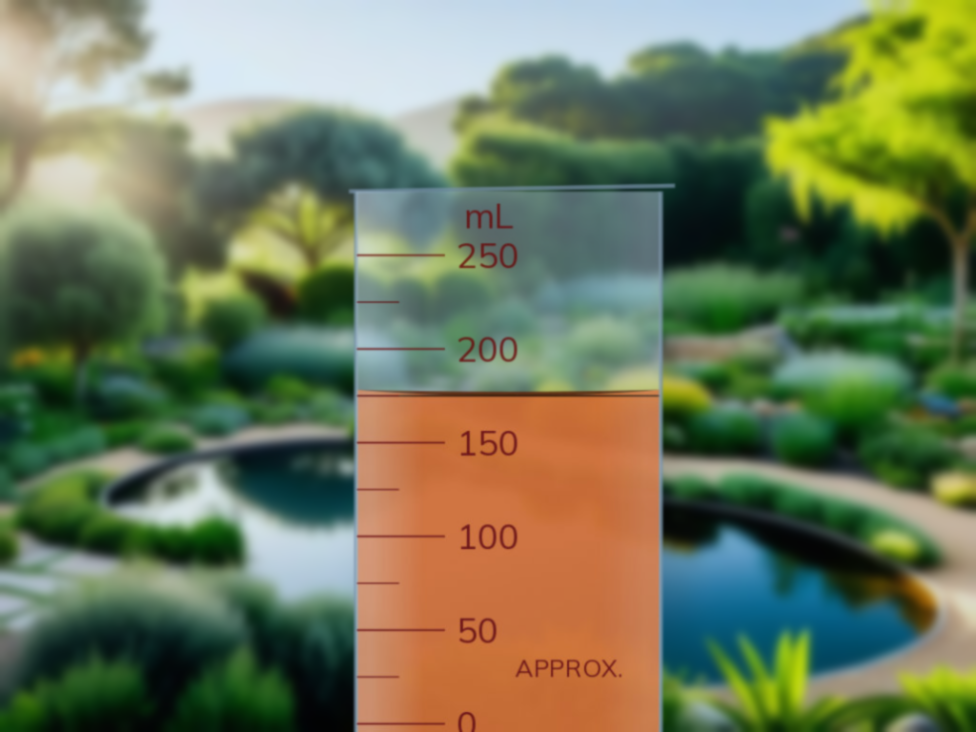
mL 175
